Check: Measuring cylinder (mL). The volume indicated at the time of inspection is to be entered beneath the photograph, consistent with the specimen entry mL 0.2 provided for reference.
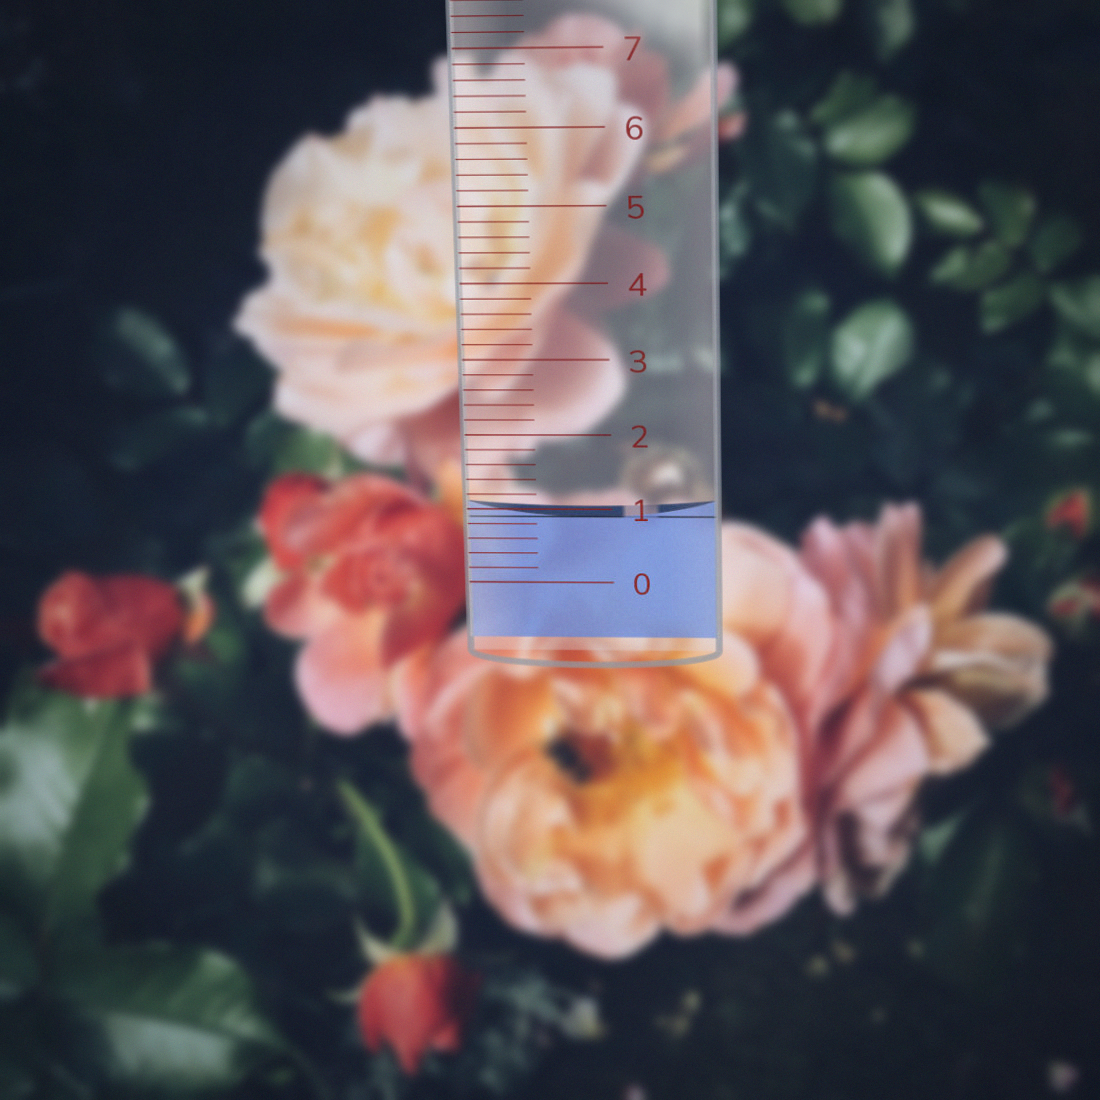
mL 0.9
